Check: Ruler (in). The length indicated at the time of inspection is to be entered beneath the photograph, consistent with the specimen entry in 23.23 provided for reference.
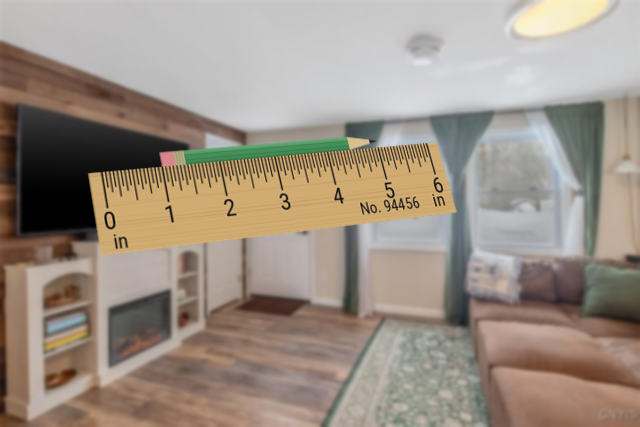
in 4
